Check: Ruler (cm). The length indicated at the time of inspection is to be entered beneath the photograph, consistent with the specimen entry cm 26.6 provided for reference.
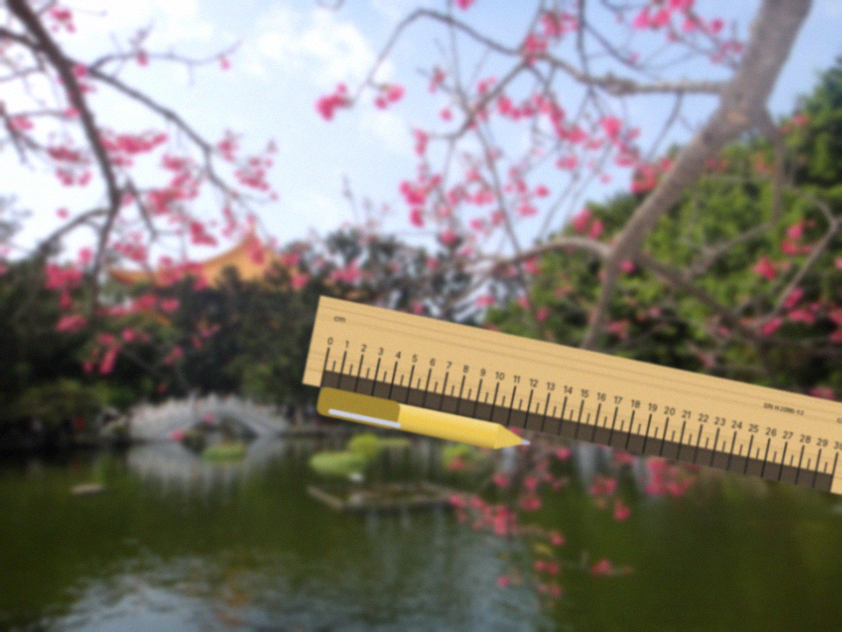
cm 12.5
